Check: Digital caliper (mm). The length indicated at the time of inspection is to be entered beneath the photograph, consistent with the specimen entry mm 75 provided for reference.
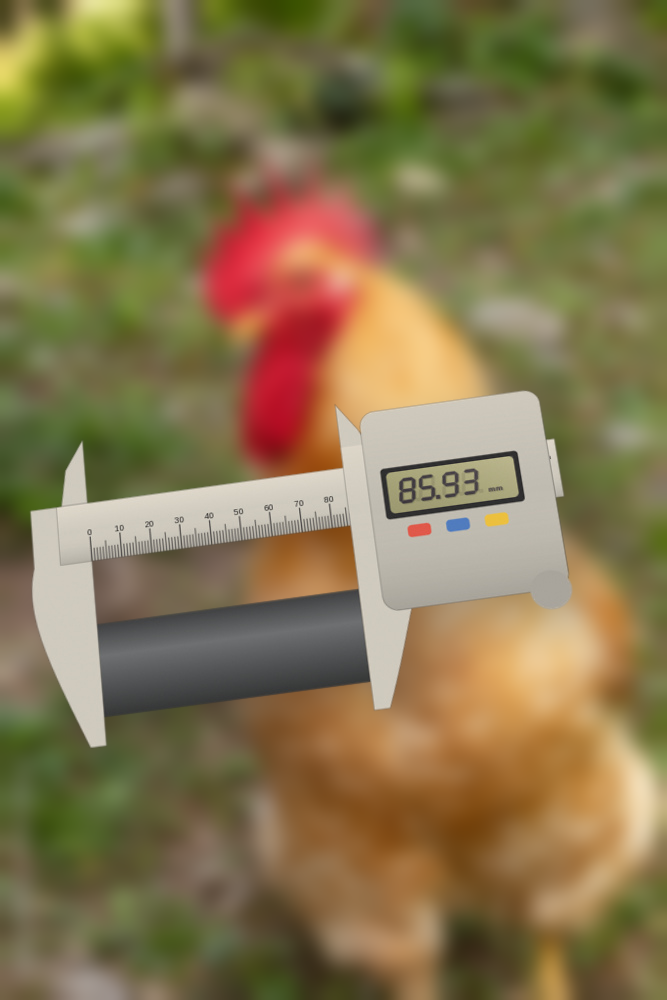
mm 85.93
